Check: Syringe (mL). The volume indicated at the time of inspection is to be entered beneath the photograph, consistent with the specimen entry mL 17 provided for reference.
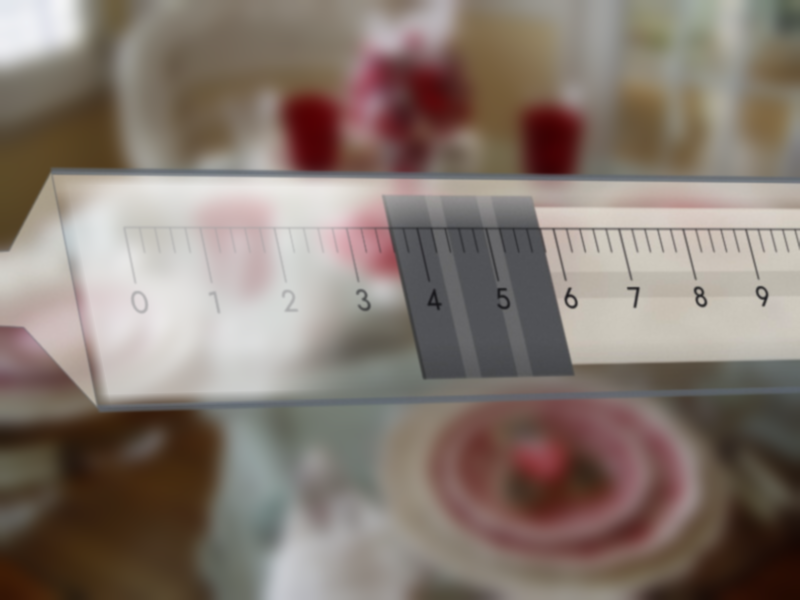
mL 3.6
